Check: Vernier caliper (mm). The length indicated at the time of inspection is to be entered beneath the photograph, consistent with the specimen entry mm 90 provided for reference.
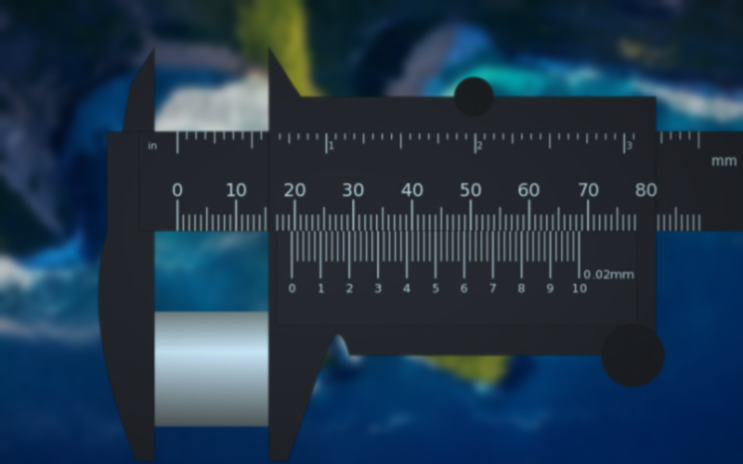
mm 19.5
